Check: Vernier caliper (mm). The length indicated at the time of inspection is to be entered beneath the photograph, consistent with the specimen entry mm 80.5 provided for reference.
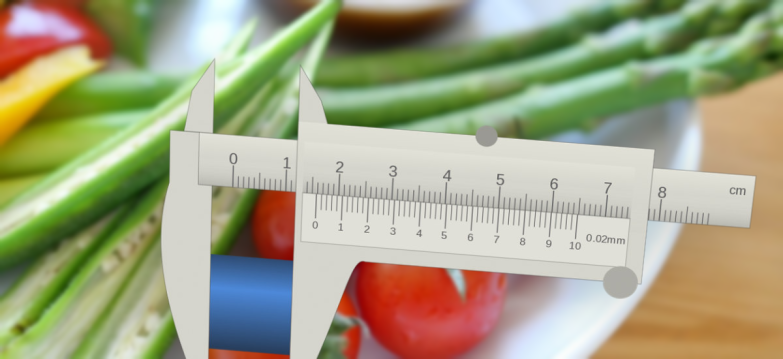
mm 15.8
